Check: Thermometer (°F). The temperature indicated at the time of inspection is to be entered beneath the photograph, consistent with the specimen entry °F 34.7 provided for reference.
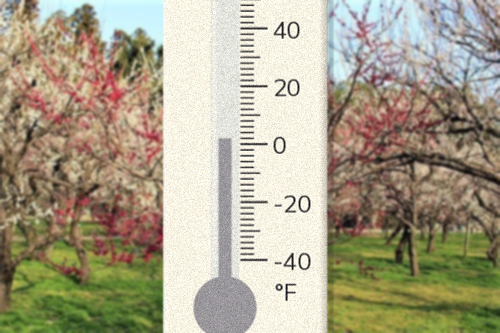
°F 2
